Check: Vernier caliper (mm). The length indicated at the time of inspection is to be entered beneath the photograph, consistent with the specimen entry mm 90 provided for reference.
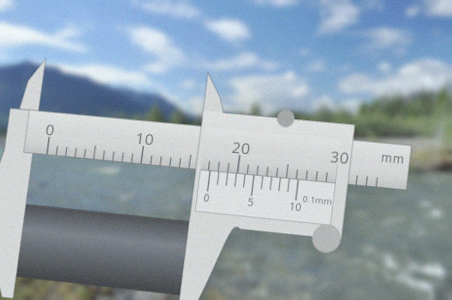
mm 17.2
